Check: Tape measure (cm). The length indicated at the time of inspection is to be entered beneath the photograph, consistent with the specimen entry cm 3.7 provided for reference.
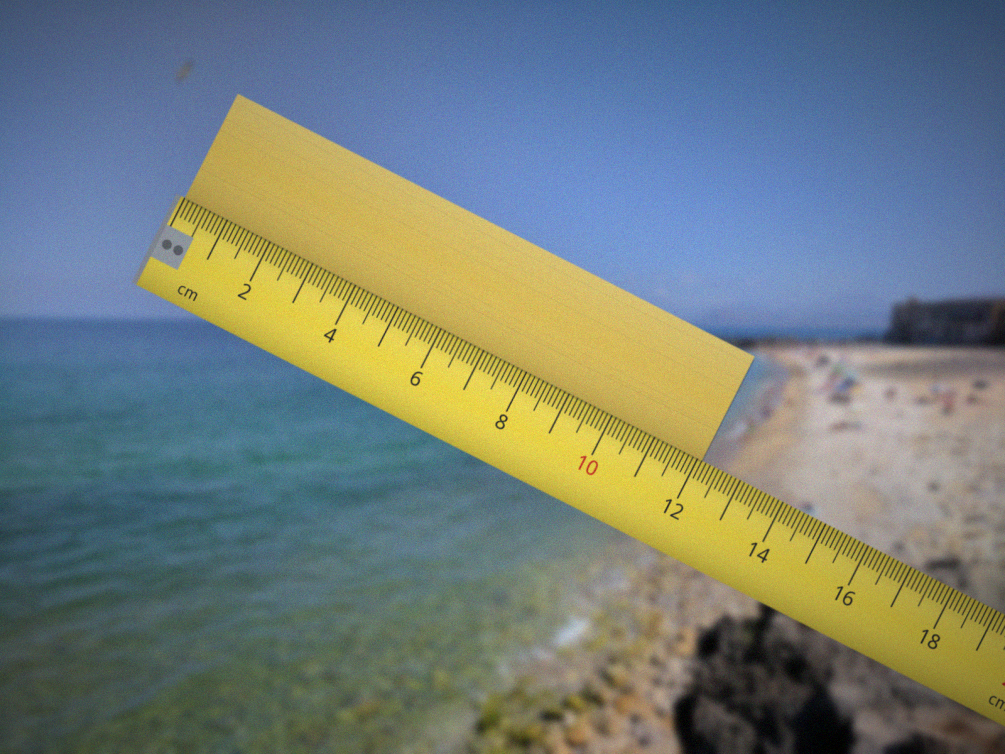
cm 12.1
